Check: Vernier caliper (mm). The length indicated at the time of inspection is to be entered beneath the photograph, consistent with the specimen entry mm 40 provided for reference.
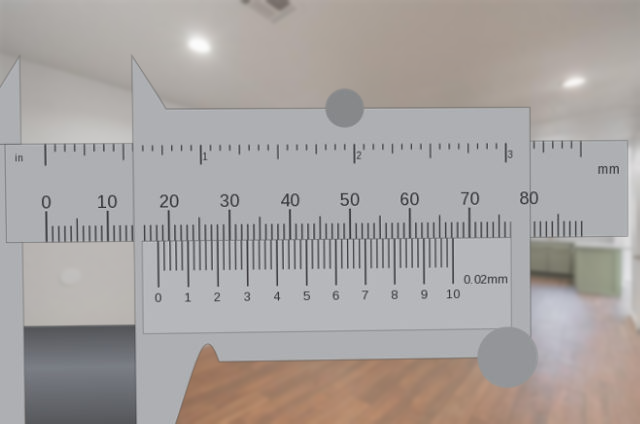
mm 18.2
